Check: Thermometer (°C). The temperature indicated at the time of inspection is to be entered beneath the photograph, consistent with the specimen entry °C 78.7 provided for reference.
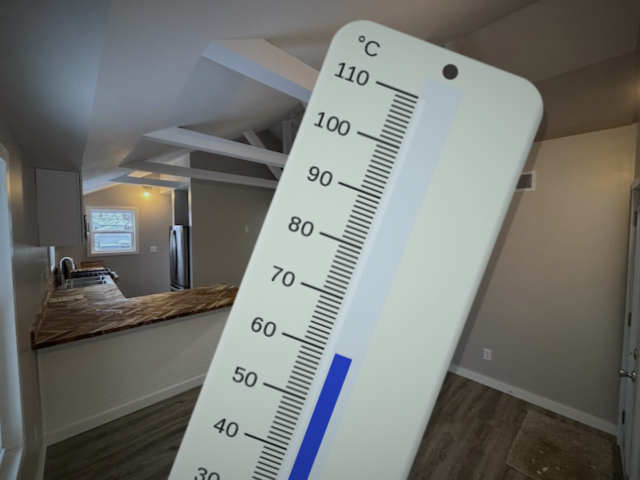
°C 60
